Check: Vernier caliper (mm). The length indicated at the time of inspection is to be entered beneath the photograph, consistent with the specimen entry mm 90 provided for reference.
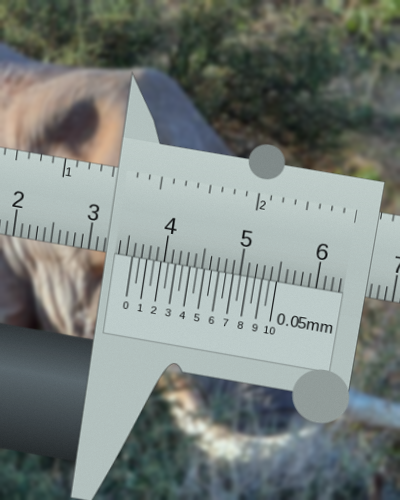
mm 35.8
